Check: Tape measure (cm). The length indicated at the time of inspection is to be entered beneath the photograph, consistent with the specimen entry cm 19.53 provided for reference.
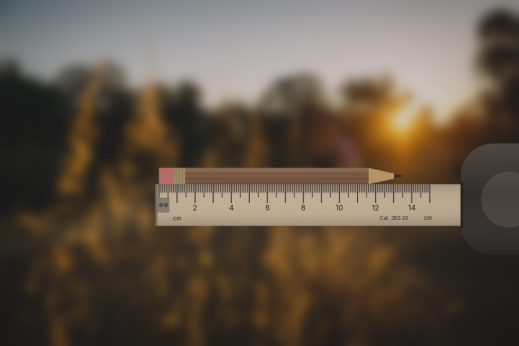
cm 13.5
